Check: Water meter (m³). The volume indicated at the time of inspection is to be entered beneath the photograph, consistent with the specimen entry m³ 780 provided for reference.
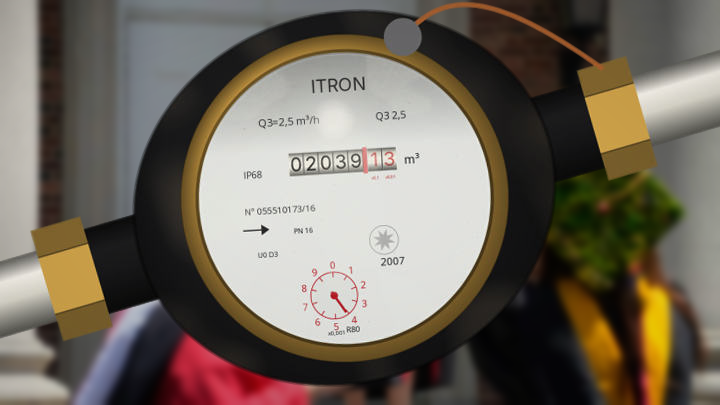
m³ 2039.134
